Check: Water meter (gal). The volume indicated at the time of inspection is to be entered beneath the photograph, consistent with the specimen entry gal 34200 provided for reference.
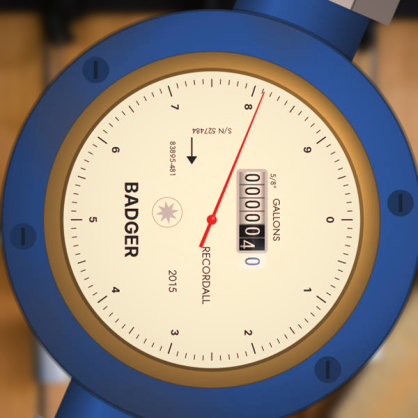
gal 38.1
